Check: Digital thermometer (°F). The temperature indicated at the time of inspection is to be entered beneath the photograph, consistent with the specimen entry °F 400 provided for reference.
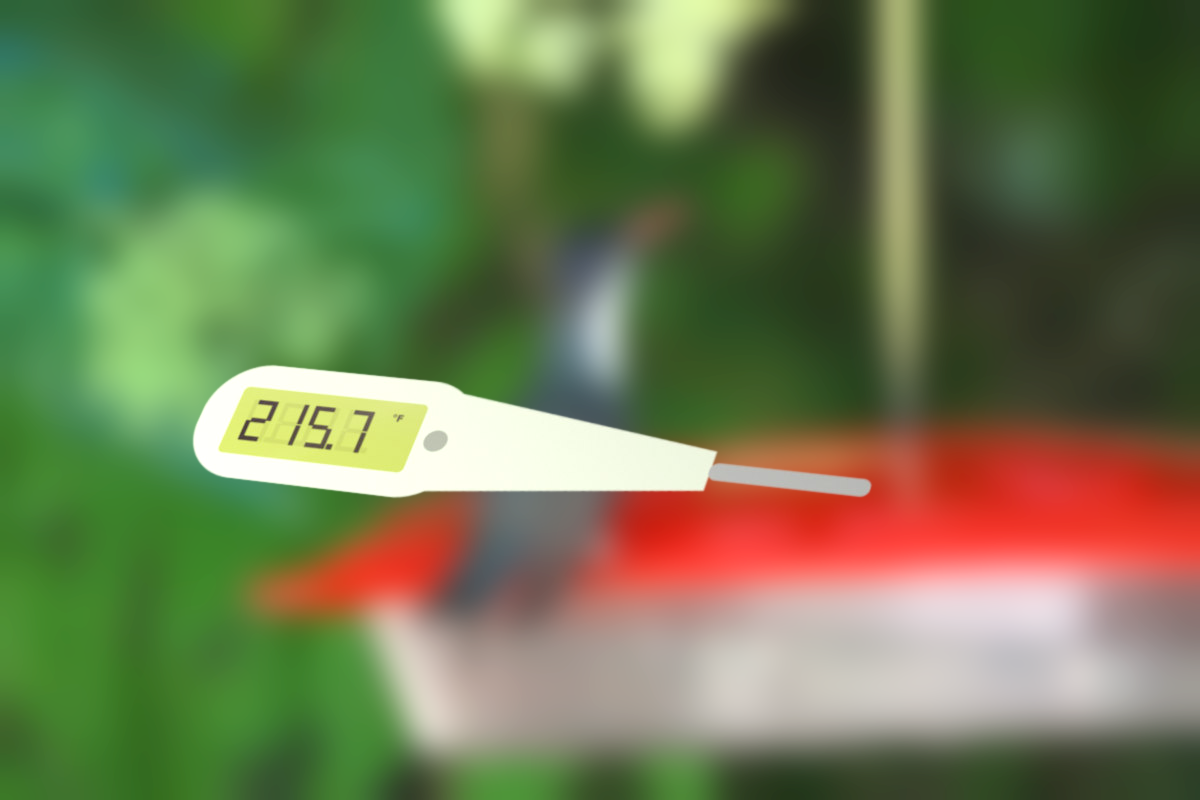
°F 215.7
